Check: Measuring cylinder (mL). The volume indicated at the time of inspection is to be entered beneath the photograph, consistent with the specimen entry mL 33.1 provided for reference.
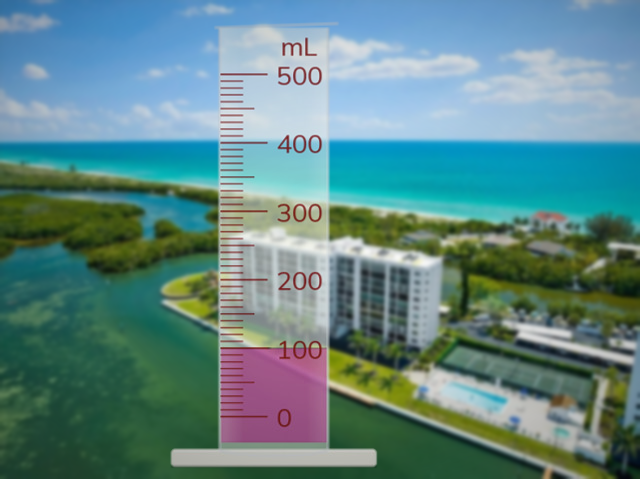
mL 100
